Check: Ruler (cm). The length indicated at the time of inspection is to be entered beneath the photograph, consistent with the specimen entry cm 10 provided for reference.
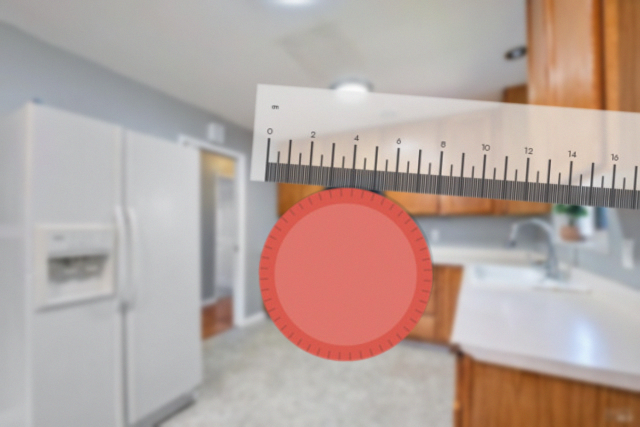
cm 8
